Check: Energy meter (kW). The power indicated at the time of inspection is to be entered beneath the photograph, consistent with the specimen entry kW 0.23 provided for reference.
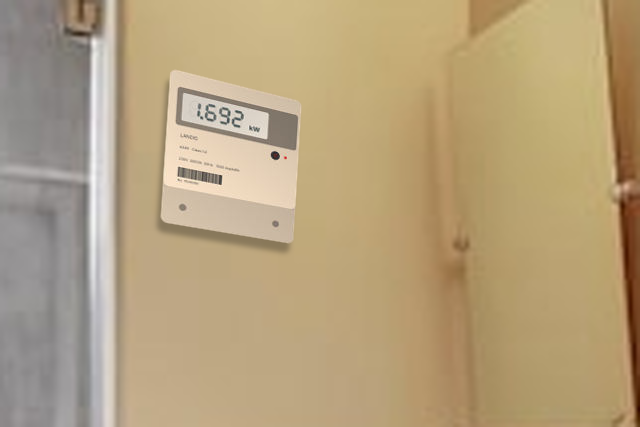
kW 1.692
